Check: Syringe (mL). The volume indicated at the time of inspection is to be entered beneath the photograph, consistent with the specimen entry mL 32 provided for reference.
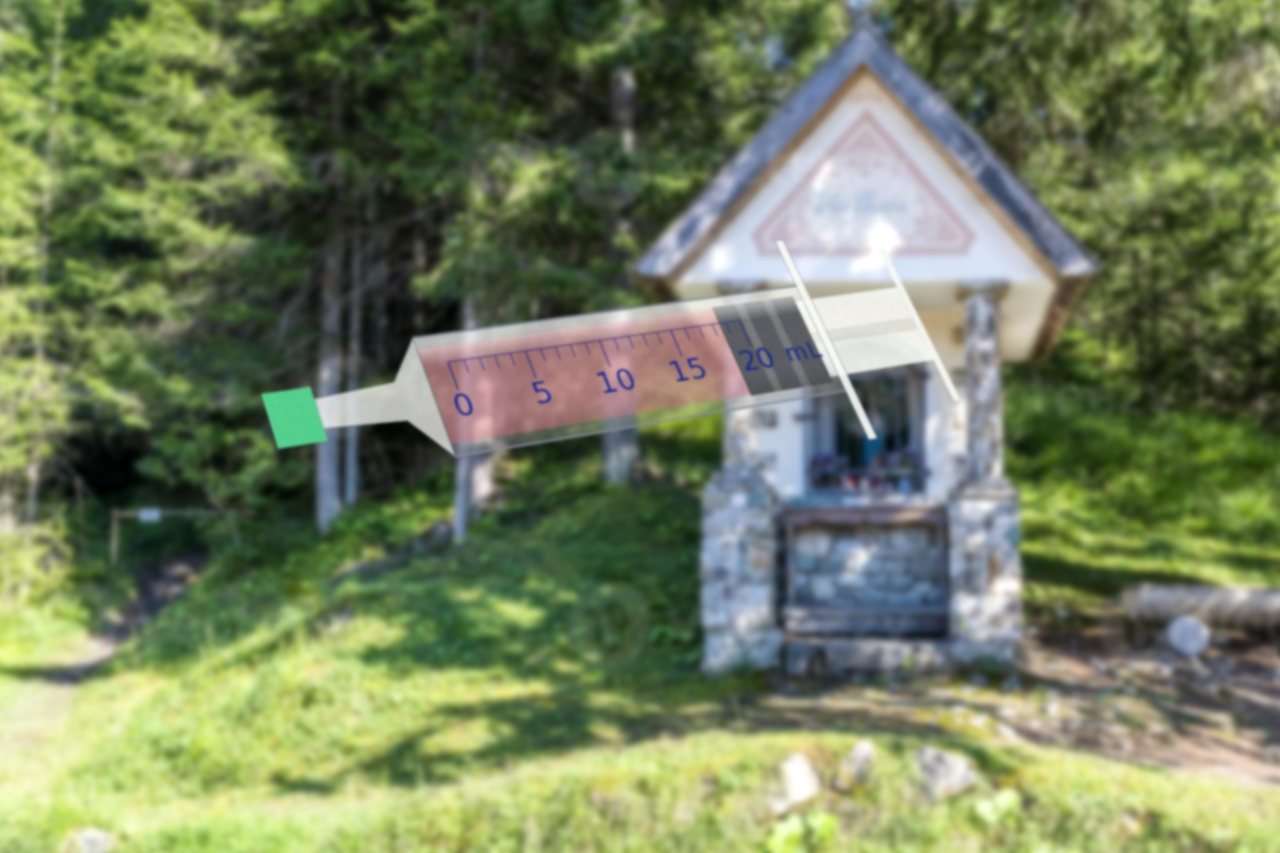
mL 18.5
